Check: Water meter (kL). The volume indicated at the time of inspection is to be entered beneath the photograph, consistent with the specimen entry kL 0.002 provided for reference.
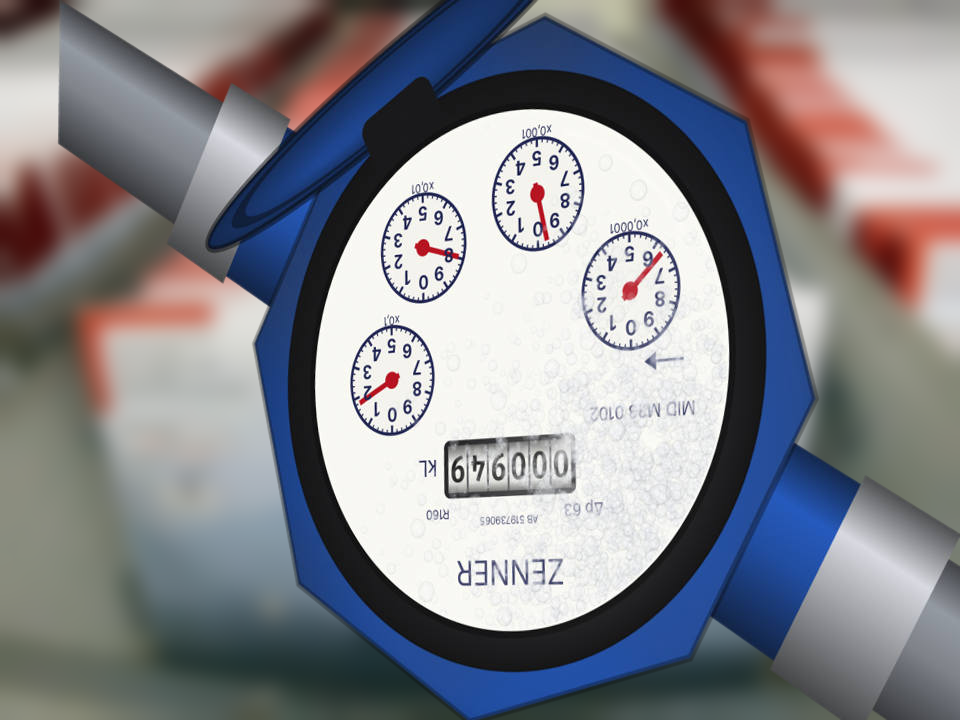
kL 949.1796
